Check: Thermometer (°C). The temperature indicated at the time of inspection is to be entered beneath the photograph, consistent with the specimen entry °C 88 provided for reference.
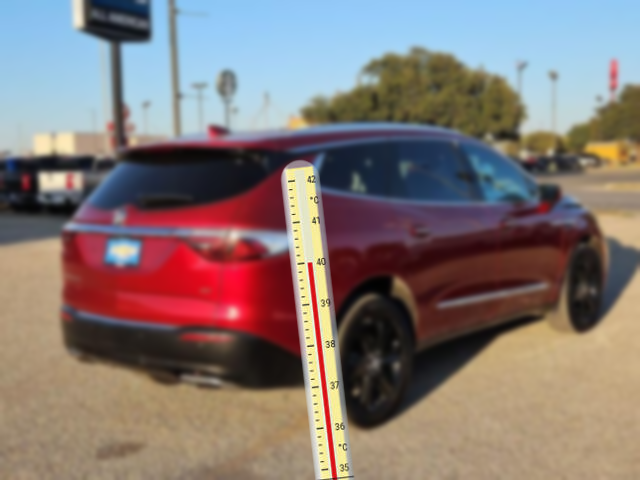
°C 40
